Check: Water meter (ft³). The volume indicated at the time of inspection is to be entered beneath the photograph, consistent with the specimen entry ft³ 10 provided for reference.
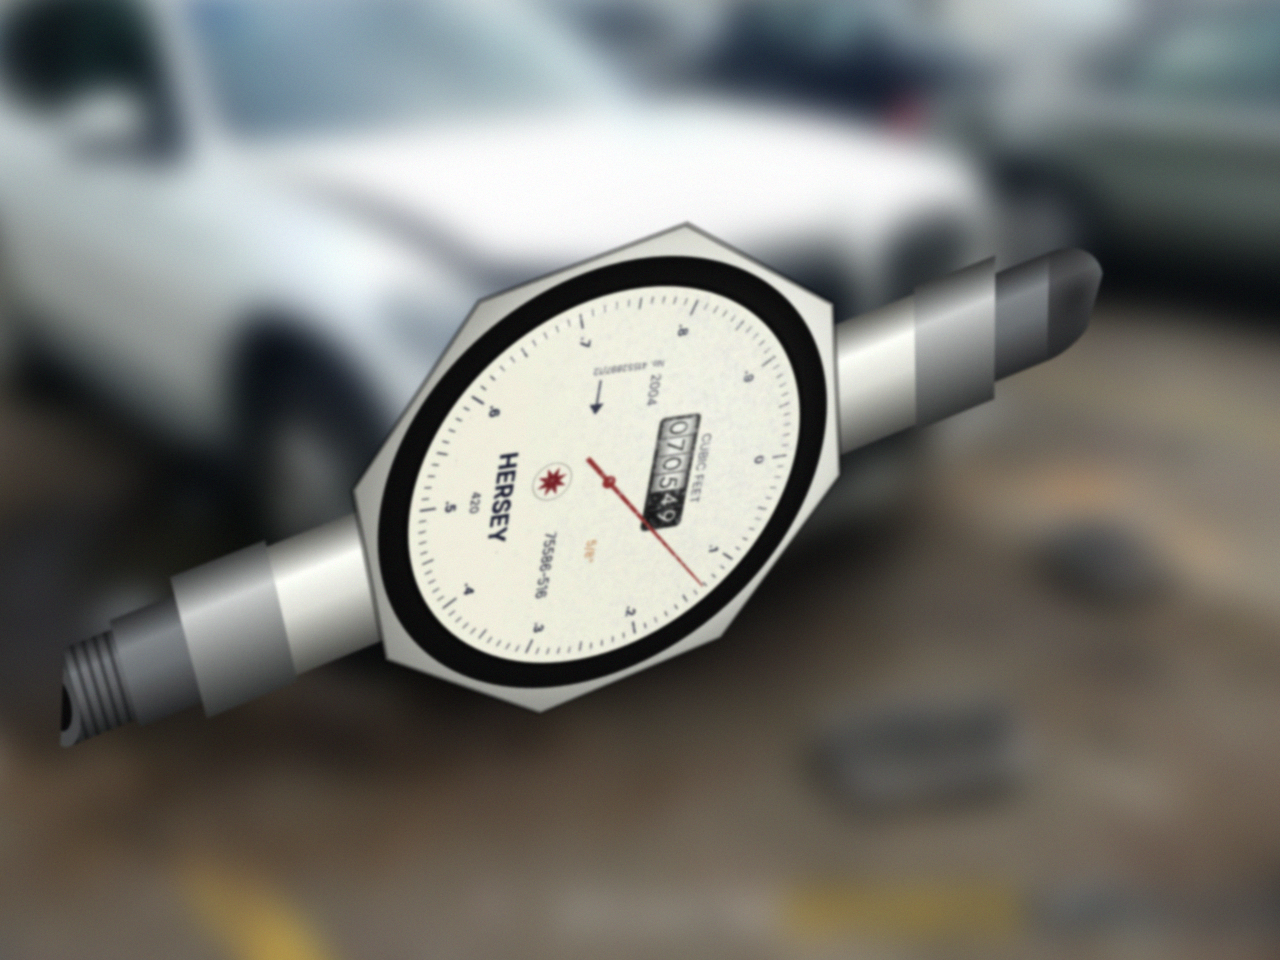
ft³ 70549.13
